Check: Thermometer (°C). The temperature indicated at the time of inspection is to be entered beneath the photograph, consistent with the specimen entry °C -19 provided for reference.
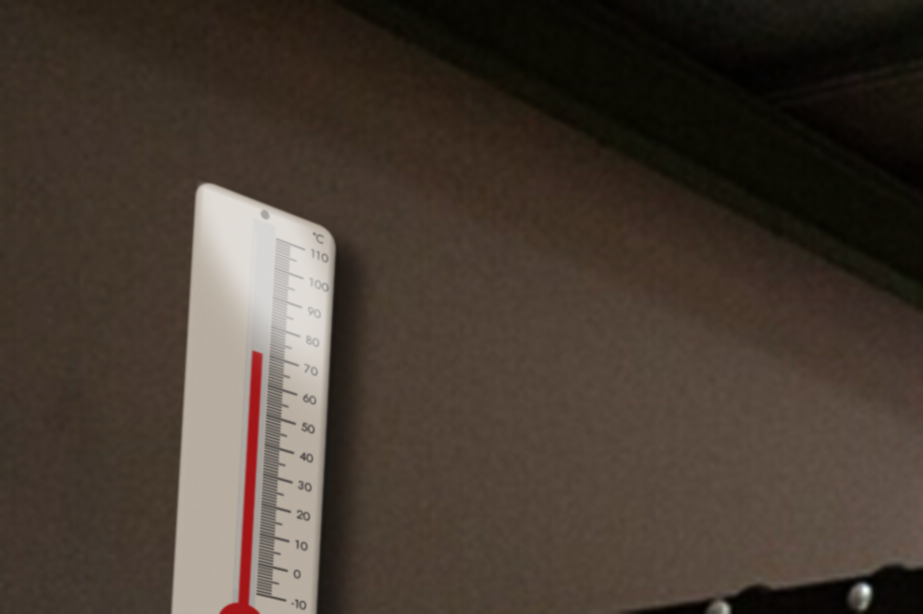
°C 70
